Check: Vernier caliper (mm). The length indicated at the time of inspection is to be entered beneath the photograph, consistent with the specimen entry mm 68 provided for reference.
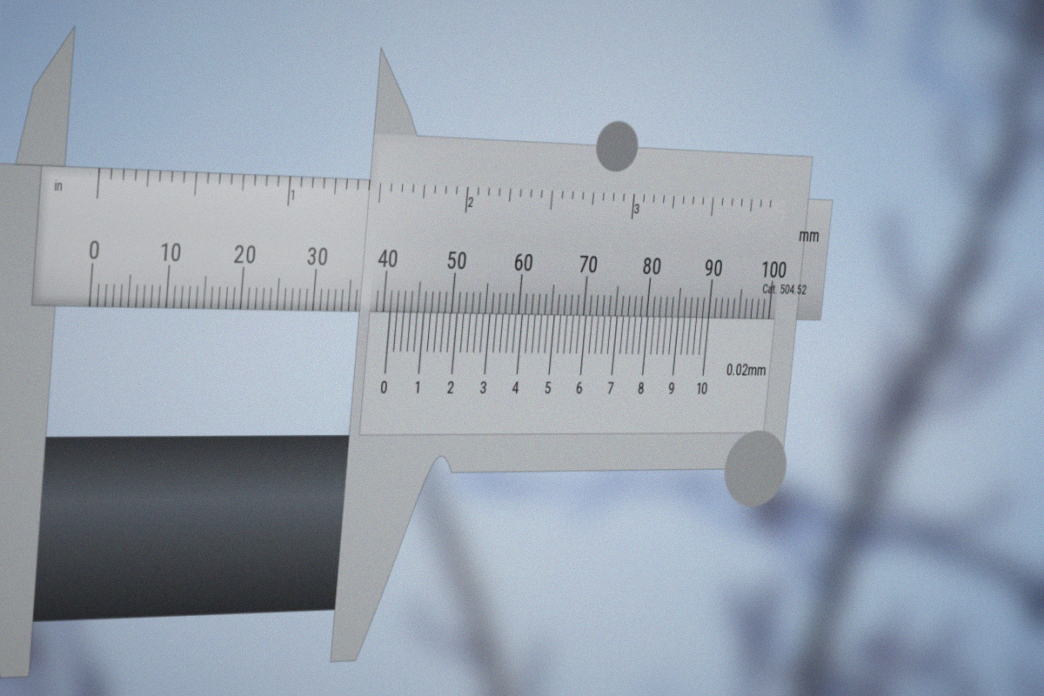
mm 41.0
